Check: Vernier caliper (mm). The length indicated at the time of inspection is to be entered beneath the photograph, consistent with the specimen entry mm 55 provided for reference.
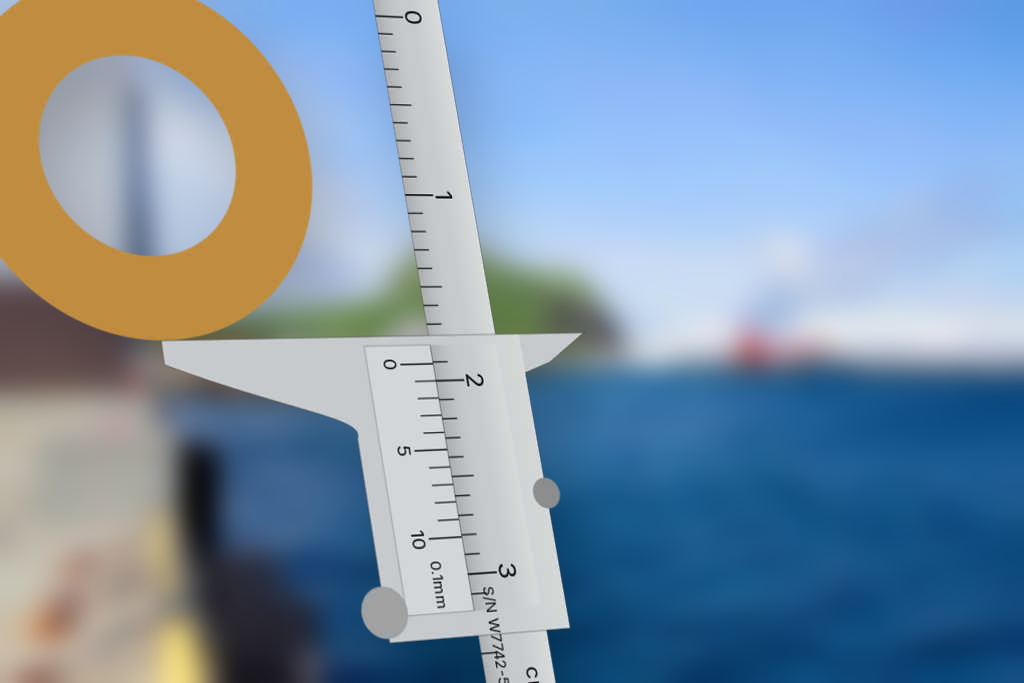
mm 19.1
